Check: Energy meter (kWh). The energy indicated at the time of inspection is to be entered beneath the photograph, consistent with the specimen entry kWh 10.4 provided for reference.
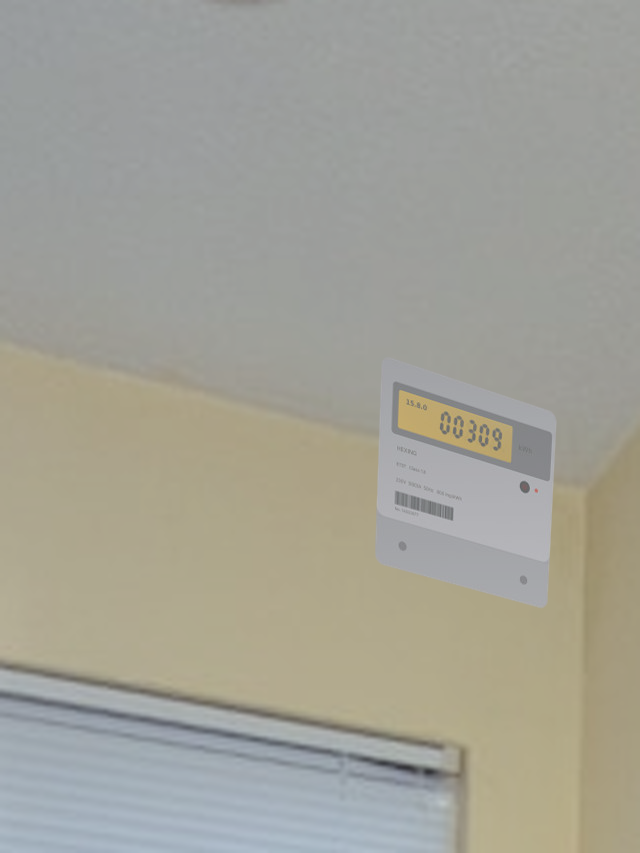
kWh 309
